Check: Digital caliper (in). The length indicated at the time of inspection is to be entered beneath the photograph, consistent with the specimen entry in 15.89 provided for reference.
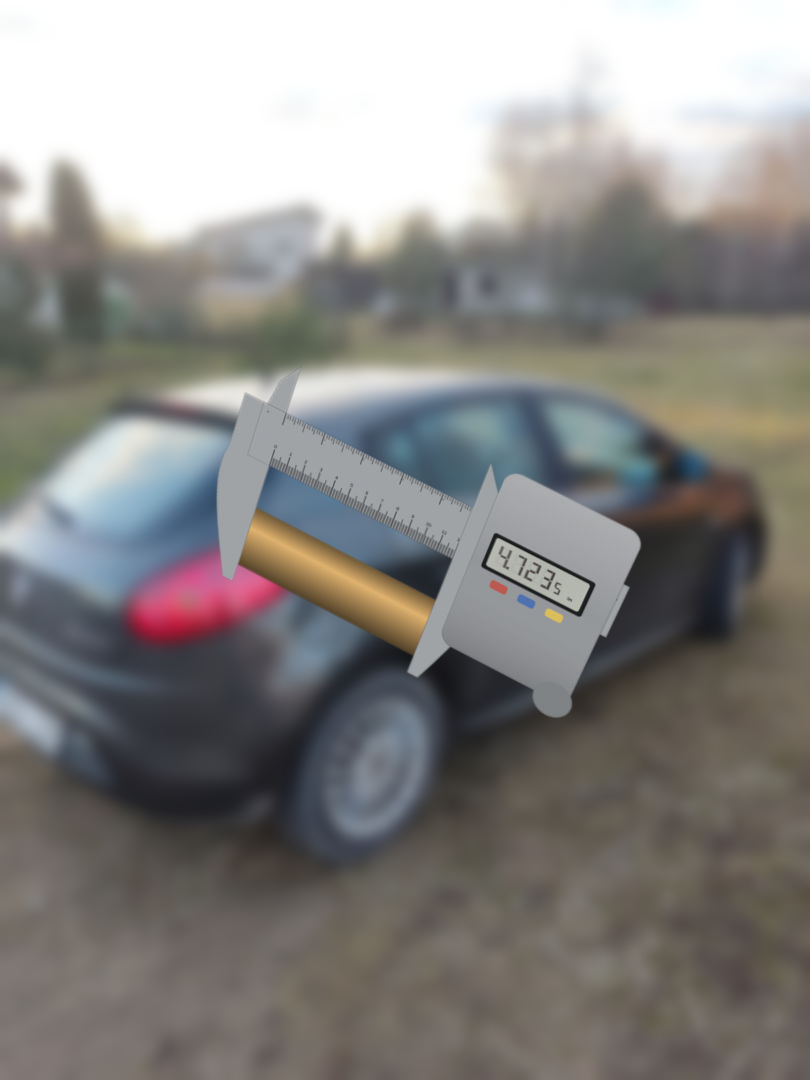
in 4.7235
